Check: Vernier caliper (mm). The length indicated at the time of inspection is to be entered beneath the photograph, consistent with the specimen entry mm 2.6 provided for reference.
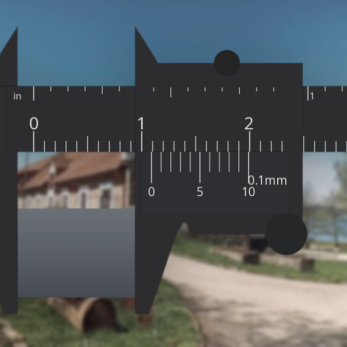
mm 10.9
